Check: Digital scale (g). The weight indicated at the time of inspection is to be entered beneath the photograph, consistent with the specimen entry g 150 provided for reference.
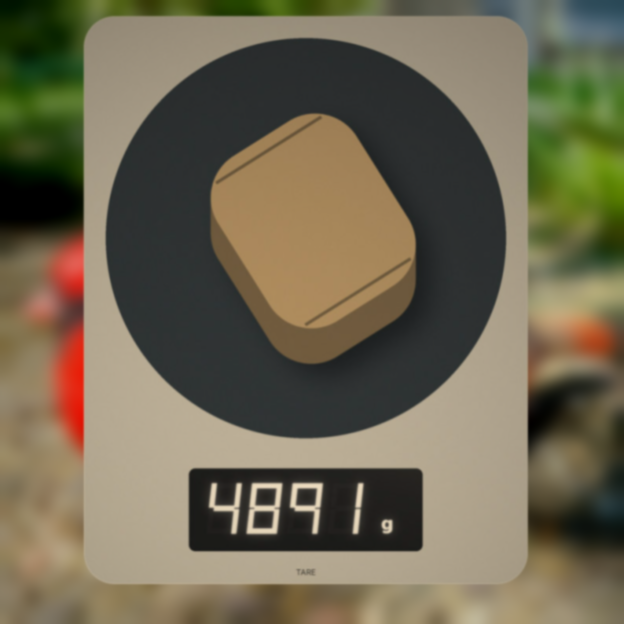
g 4891
